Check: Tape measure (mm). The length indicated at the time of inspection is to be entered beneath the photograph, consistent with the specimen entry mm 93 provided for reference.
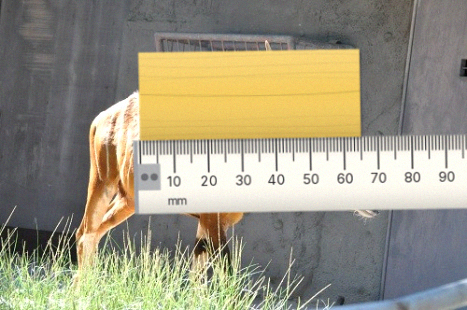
mm 65
